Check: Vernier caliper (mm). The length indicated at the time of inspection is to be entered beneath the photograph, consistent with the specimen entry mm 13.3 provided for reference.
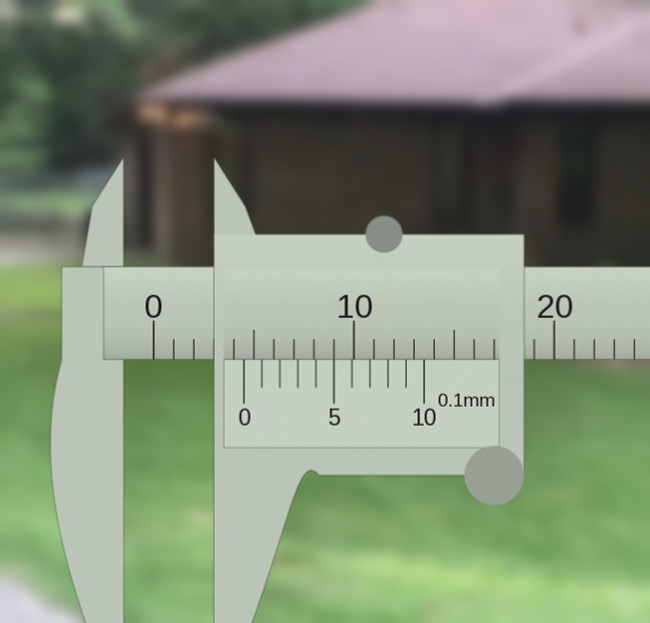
mm 4.5
